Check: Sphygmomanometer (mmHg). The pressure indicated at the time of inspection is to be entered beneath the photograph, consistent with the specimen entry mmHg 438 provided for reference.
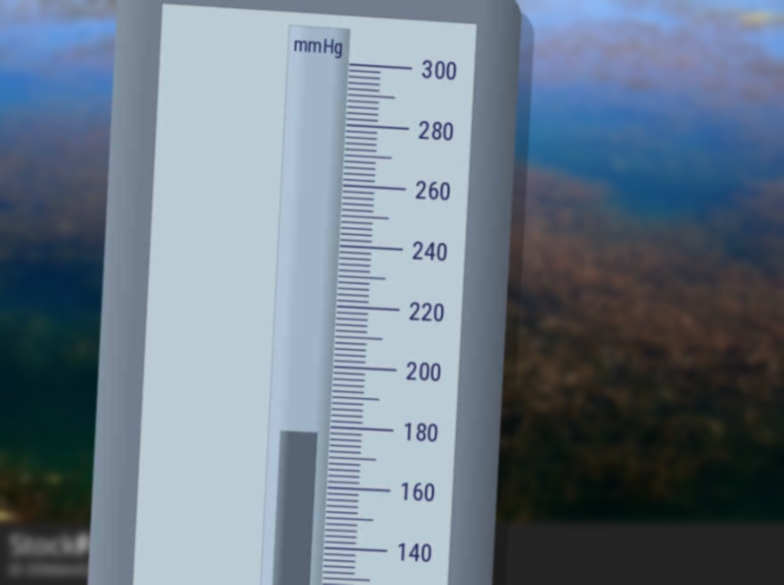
mmHg 178
